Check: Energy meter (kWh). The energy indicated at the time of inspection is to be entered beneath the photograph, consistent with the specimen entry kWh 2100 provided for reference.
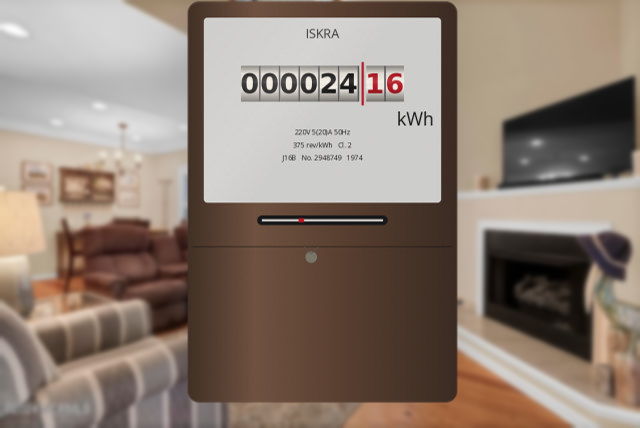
kWh 24.16
